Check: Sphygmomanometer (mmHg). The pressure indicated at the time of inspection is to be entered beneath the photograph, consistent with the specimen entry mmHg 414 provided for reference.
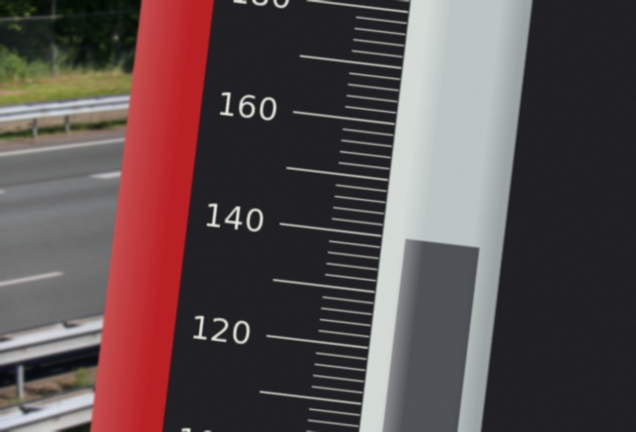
mmHg 140
